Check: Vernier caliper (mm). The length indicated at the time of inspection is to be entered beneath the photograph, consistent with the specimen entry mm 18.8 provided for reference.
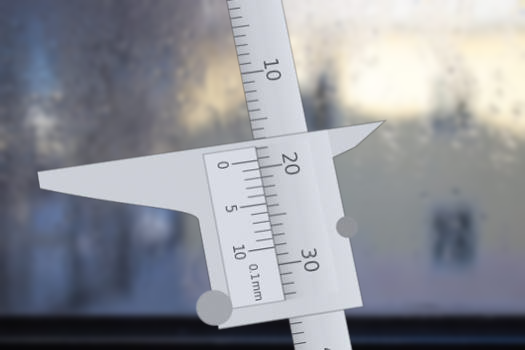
mm 19.2
